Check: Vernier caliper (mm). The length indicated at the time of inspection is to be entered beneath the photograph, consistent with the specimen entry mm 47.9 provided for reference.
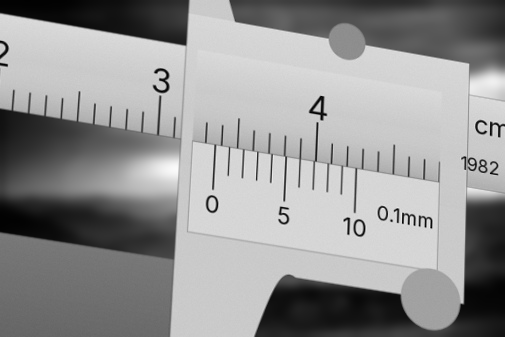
mm 33.6
